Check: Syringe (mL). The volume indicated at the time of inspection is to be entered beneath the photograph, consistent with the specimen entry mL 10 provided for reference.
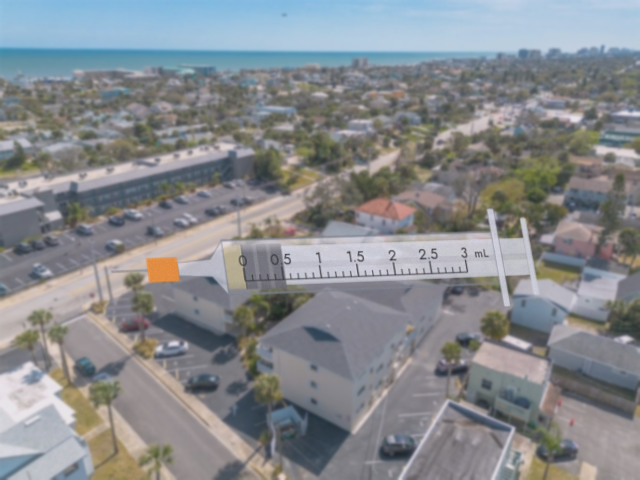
mL 0
